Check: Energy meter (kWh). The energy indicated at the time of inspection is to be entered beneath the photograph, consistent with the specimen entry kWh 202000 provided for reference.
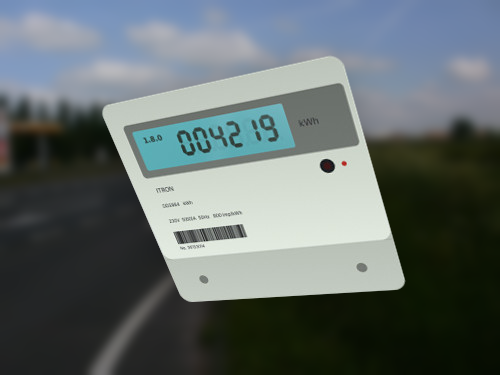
kWh 4219
